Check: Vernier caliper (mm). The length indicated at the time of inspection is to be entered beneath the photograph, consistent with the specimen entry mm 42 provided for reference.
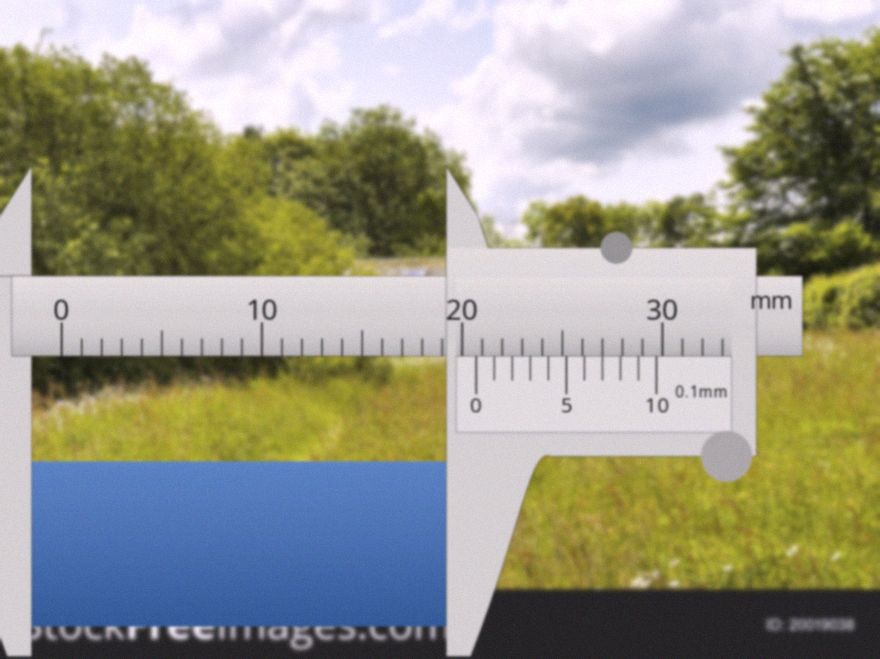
mm 20.7
